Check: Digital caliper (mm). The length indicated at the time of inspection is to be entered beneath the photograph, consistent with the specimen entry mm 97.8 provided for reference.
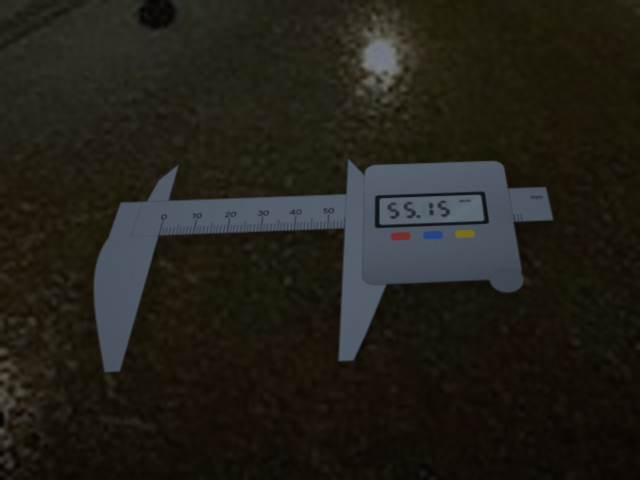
mm 55.15
